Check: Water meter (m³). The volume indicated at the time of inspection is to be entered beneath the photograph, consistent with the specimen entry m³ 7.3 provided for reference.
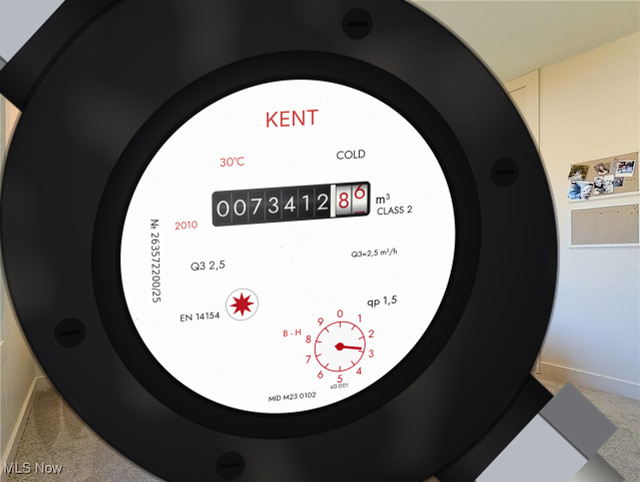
m³ 73412.862
